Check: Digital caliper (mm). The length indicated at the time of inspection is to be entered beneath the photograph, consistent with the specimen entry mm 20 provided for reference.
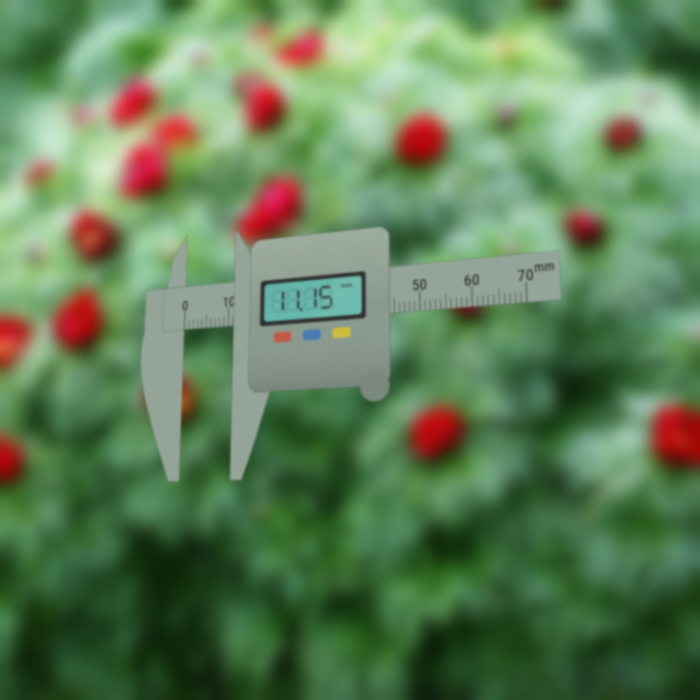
mm 11.15
